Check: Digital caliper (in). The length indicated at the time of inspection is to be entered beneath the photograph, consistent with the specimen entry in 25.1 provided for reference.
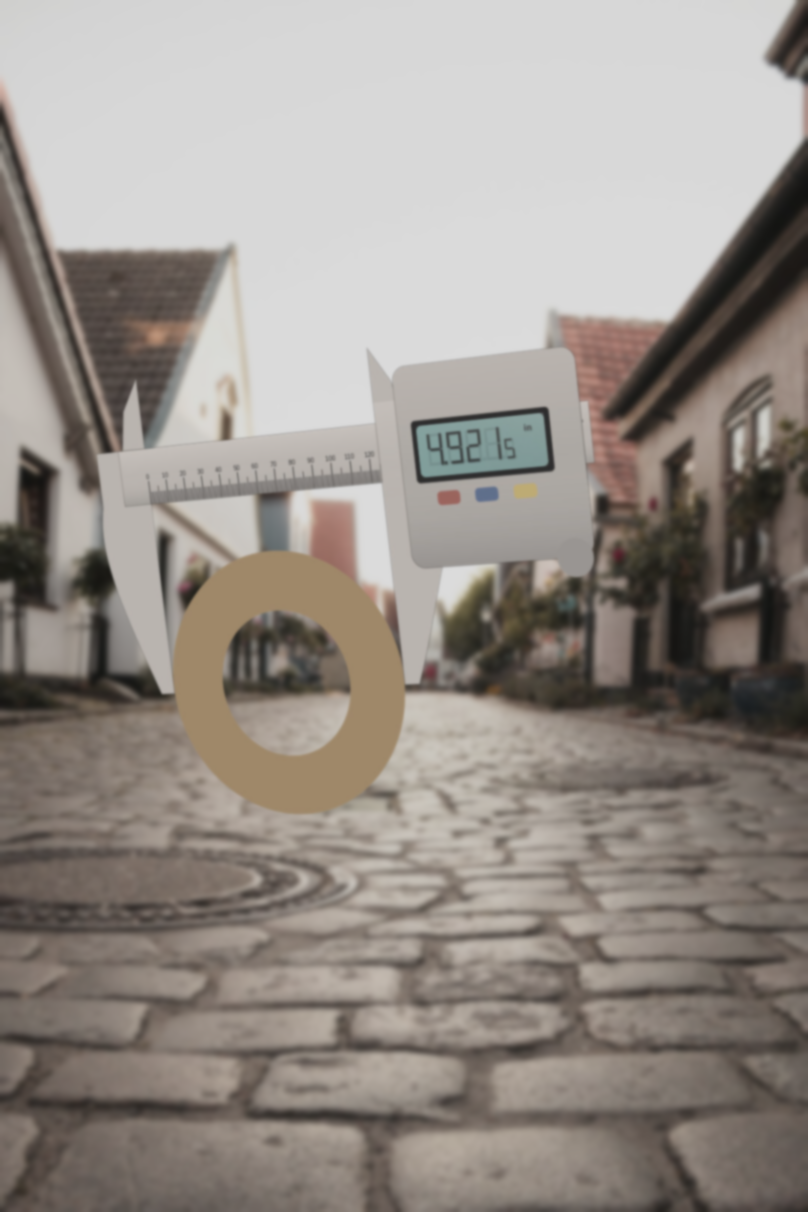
in 4.9215
